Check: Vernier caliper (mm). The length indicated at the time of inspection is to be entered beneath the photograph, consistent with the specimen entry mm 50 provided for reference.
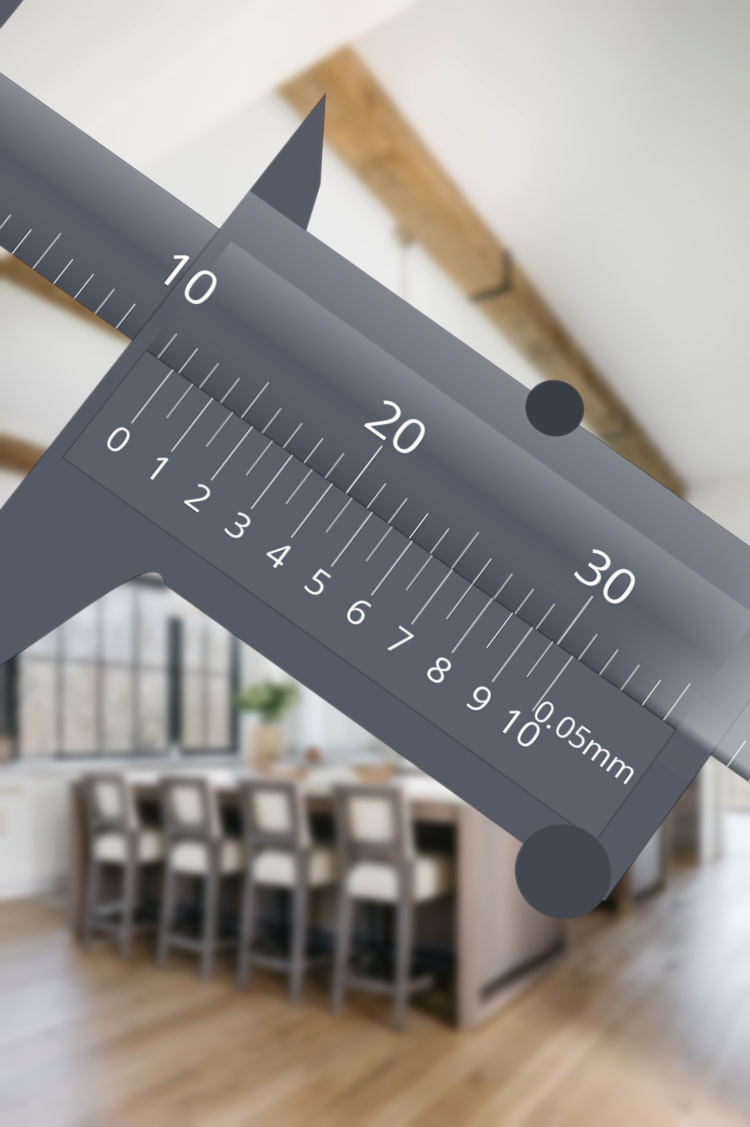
mm 11.75
